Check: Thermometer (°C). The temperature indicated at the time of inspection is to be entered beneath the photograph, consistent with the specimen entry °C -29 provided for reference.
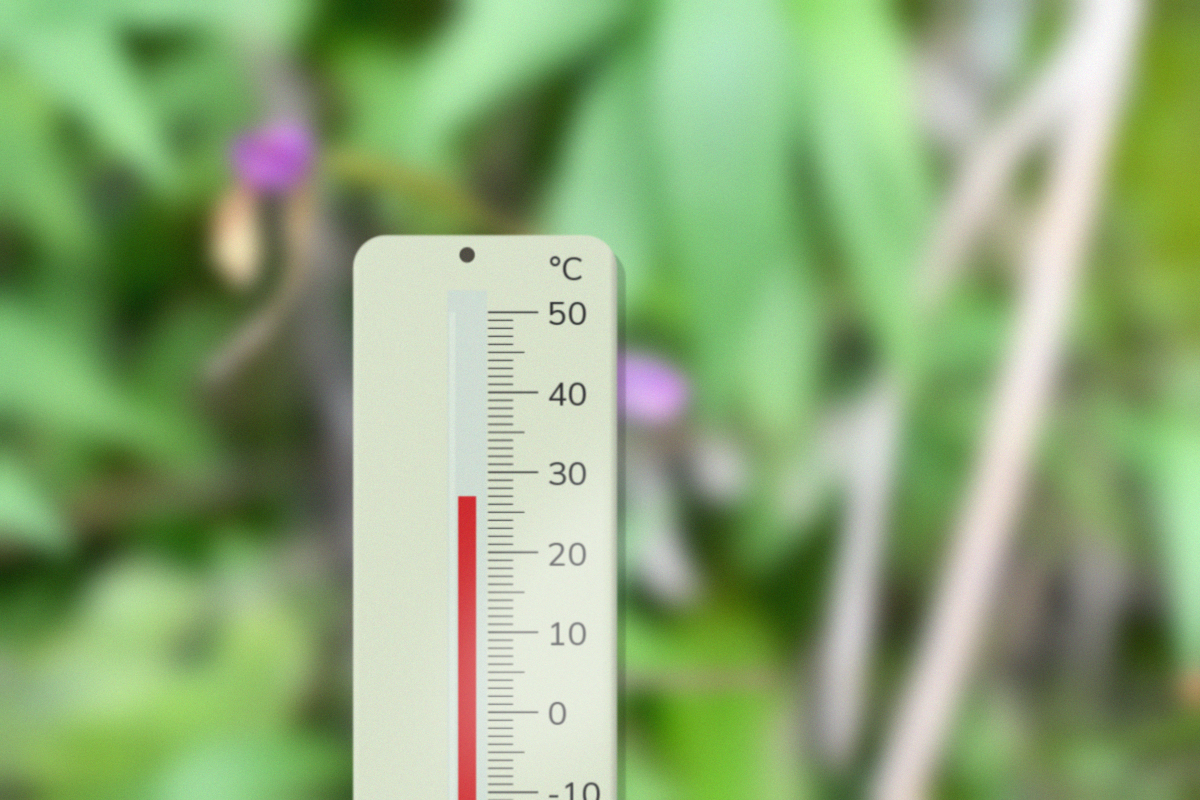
°C 27
